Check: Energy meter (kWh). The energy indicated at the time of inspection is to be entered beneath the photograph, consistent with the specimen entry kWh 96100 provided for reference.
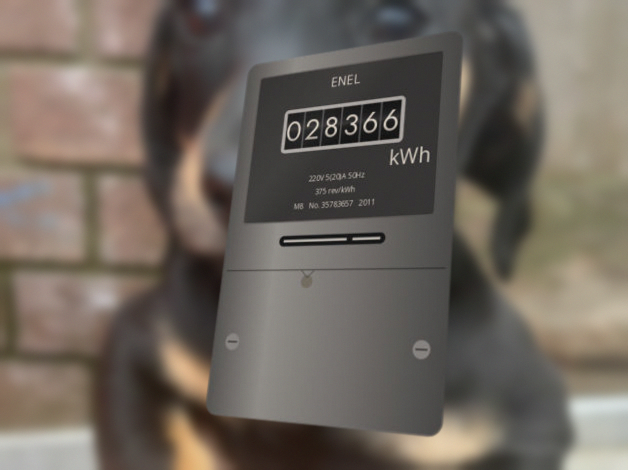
kWh 28366
